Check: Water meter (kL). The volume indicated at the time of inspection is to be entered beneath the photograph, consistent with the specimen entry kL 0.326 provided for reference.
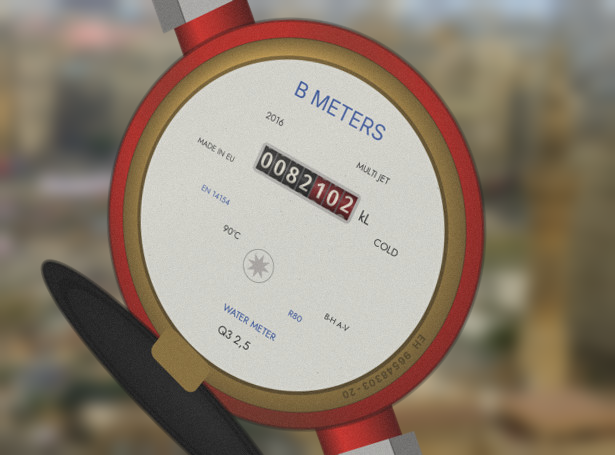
kL 82.102
